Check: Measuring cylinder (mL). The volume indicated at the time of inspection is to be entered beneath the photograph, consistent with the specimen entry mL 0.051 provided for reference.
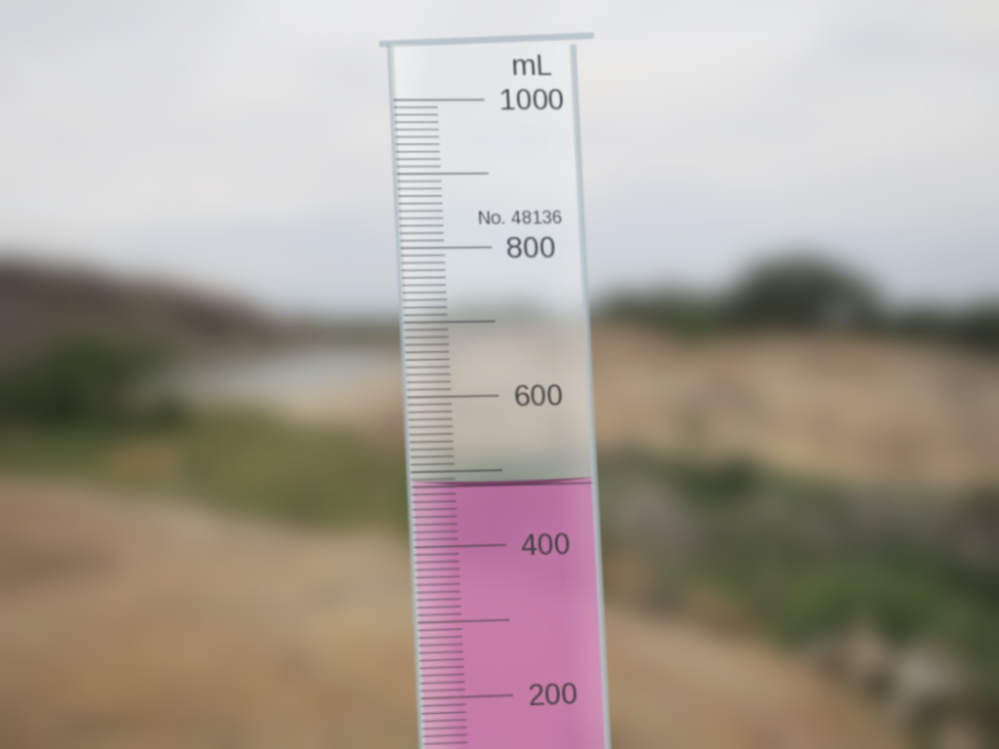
mL 480
